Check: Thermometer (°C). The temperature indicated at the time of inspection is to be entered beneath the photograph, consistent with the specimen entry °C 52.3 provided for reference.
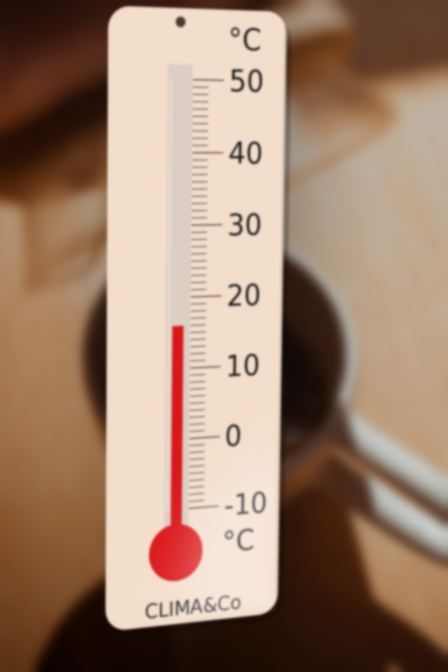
°C 16
